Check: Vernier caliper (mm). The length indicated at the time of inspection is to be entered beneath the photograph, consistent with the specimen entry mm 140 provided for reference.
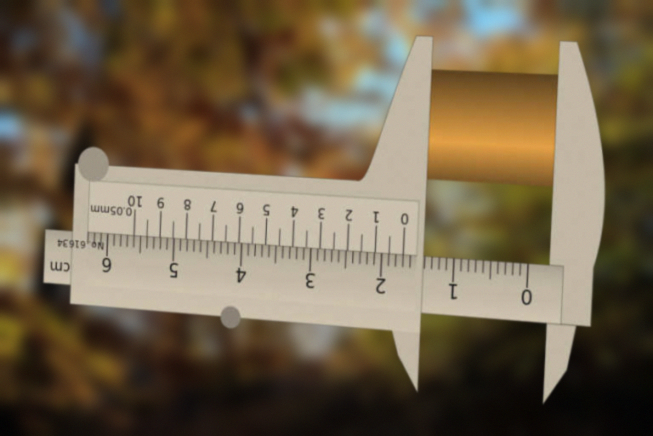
mm 17.0
